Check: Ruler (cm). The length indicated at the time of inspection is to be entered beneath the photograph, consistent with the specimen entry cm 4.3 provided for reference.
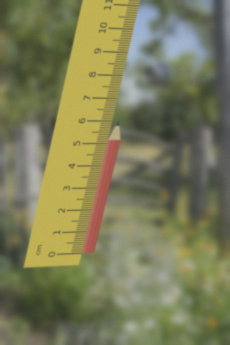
cm 6
